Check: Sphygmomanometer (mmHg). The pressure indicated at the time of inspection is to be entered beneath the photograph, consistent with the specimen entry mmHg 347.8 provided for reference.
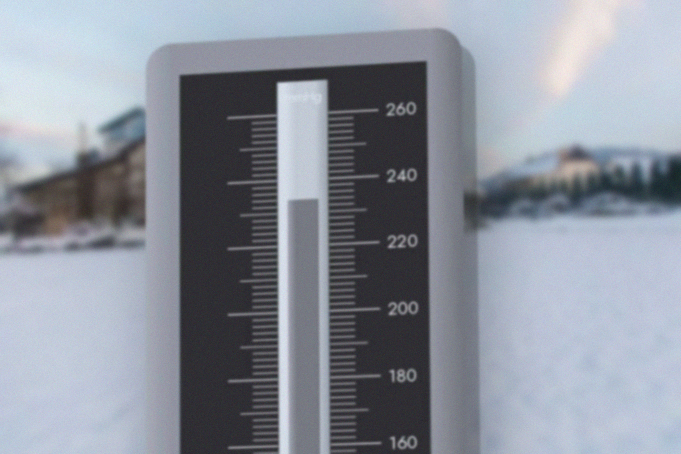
mmHg 234
